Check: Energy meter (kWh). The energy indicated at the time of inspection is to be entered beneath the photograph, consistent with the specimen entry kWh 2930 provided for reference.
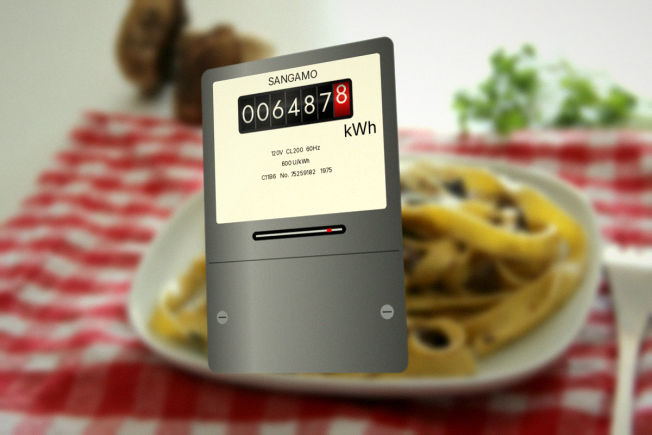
kWh 6487.8
